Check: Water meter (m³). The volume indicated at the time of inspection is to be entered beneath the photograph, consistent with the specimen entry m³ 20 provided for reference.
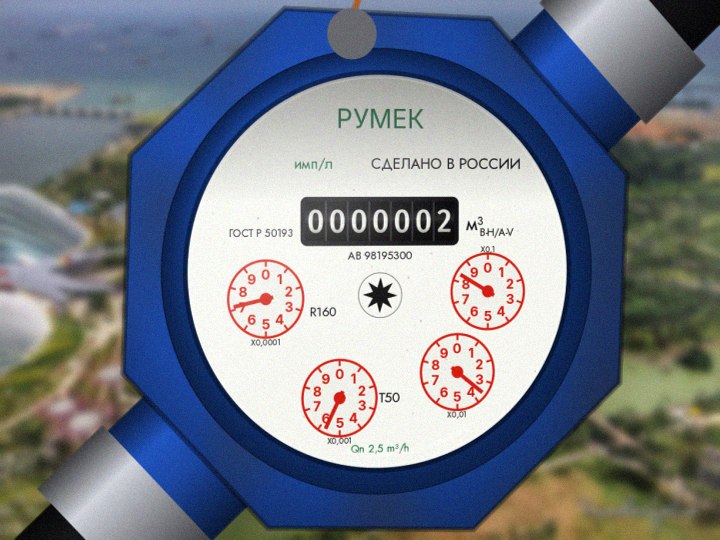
m³ 2.8357
